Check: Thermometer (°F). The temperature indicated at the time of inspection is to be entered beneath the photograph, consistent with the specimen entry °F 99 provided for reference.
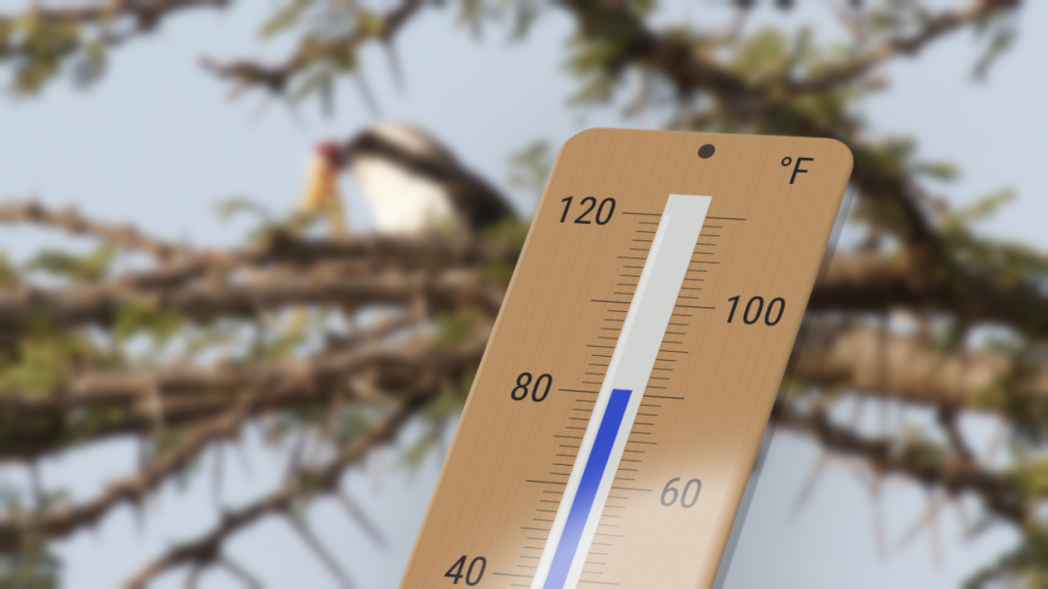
°F 81
